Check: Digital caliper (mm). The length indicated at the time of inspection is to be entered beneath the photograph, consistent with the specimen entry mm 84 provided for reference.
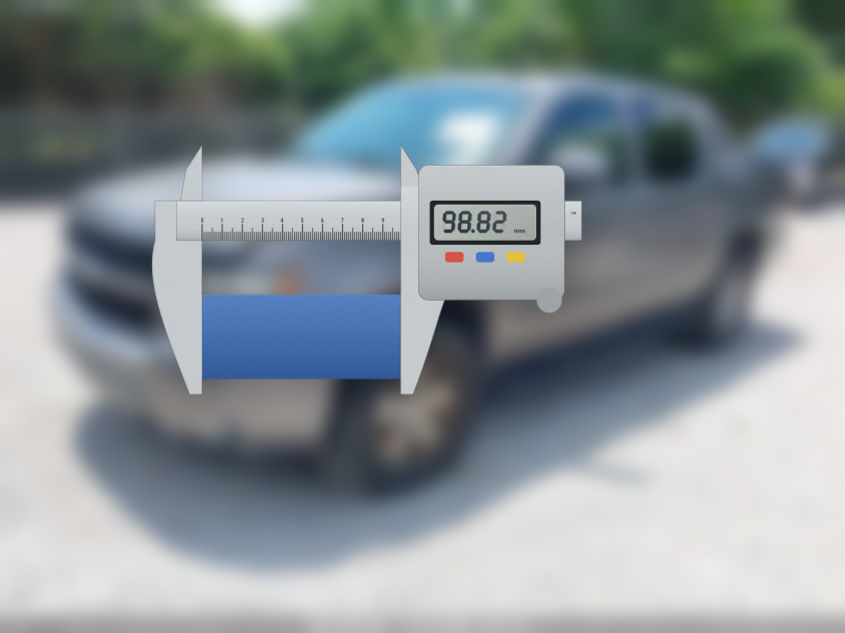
mm 98.82
